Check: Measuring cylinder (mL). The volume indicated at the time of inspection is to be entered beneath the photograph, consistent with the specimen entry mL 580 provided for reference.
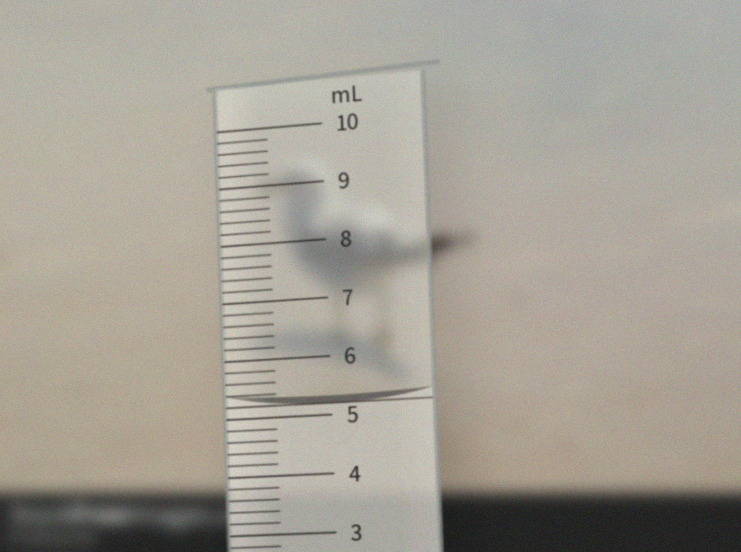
mL 5.2
